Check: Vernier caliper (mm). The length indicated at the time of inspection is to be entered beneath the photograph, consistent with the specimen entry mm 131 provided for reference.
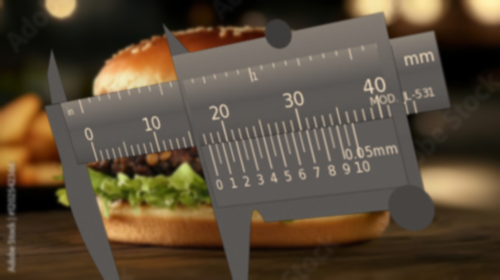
mm 17.4
